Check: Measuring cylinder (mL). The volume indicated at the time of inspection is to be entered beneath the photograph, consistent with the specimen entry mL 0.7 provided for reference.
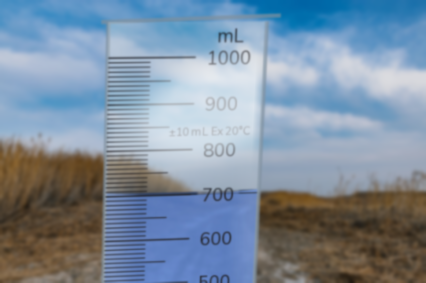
mL 700
